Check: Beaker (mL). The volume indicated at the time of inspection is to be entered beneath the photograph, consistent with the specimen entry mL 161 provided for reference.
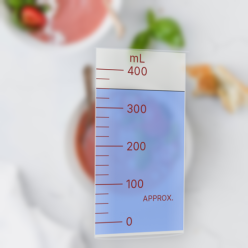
mL 350
